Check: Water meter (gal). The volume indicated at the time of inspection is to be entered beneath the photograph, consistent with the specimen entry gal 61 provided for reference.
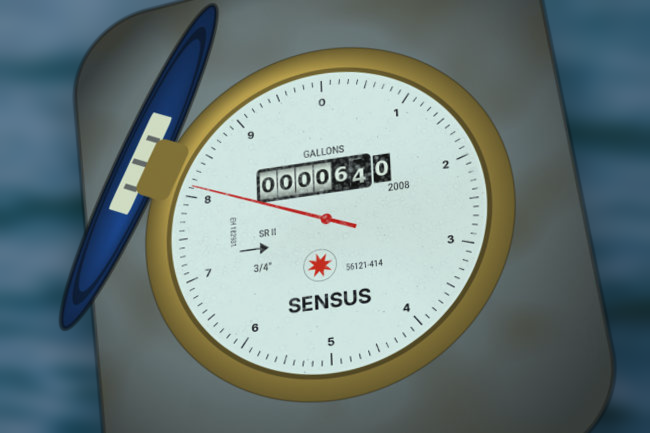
gal 638.1
